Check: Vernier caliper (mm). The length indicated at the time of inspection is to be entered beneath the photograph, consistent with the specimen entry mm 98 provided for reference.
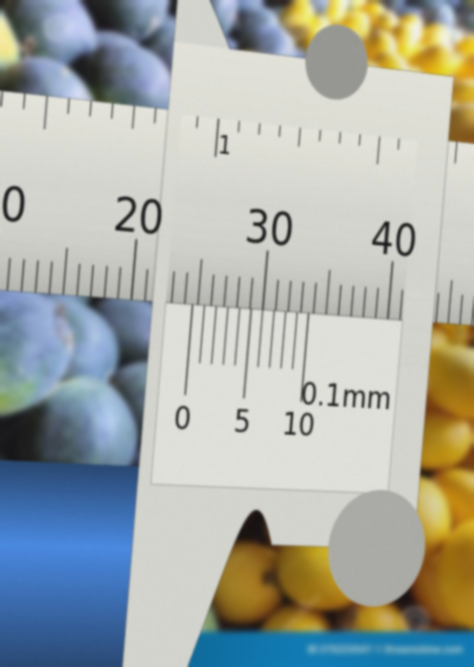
mm 24.6
